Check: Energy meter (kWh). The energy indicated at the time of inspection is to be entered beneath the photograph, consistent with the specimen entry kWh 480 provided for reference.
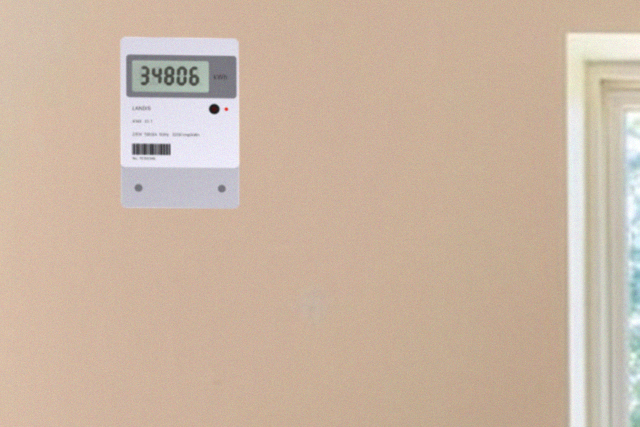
kWh 34806
